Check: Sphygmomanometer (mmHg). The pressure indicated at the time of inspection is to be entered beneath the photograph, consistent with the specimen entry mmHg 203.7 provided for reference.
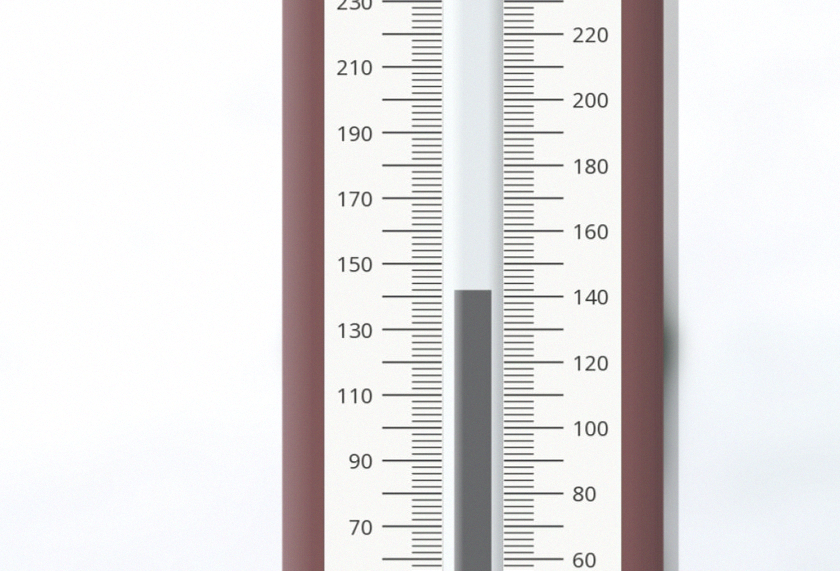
mmHg 142
